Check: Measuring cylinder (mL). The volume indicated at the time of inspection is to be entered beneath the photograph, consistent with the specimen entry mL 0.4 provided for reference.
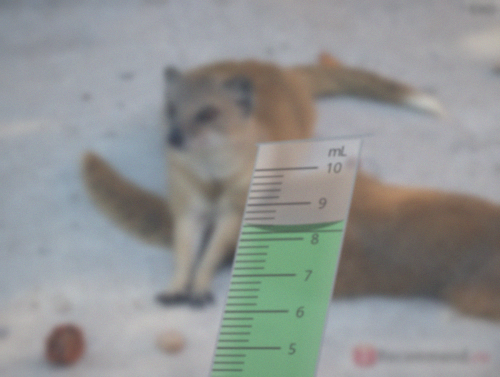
mL 8.2
